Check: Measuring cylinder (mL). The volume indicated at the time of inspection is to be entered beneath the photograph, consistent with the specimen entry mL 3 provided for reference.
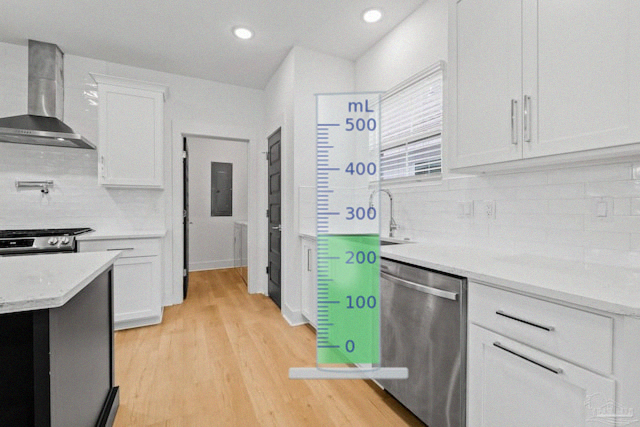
mL 250
